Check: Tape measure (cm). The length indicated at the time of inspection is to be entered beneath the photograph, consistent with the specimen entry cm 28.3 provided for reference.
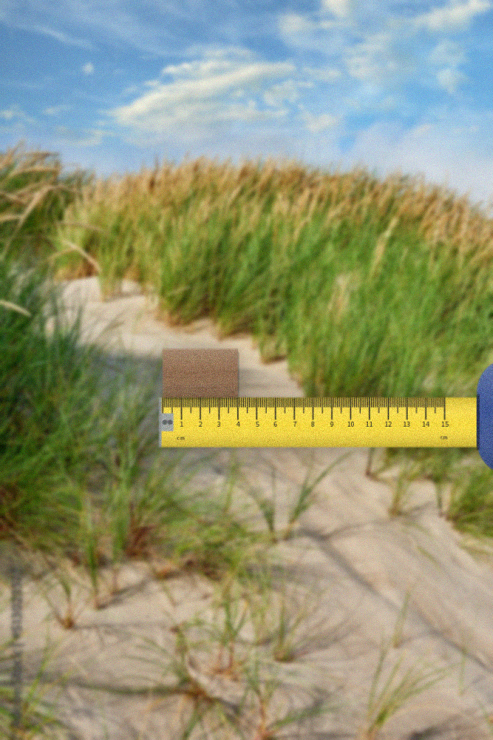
cm 4
